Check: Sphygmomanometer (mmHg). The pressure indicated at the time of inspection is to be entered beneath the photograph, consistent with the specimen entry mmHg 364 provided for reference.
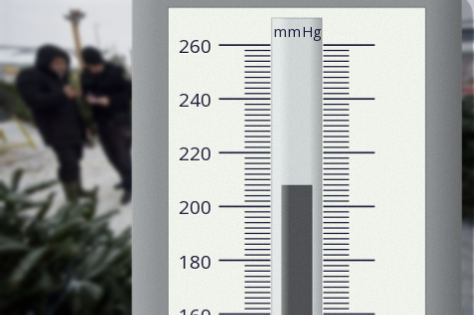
mmHg 208
